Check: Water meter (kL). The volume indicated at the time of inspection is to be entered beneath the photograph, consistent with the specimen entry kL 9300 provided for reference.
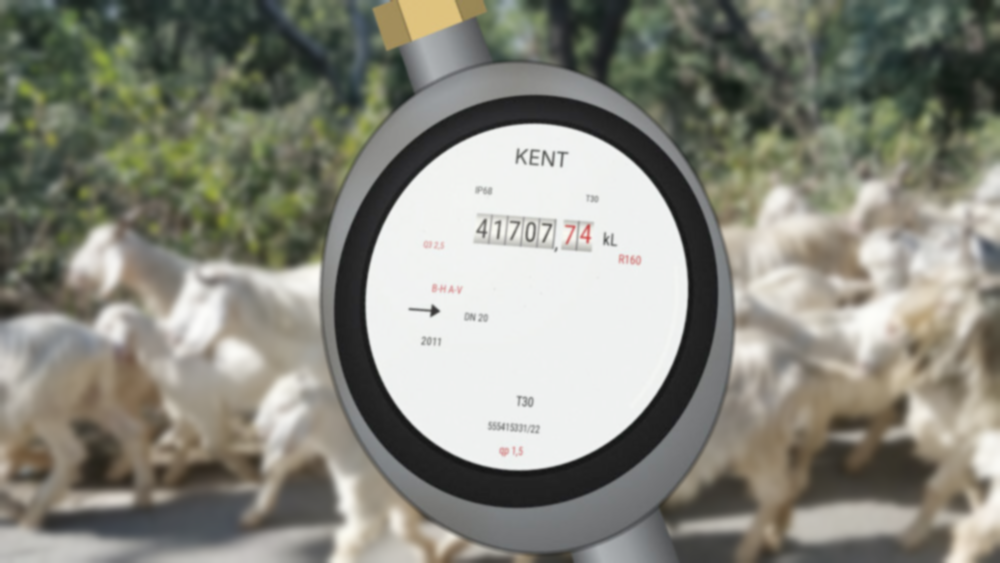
kL 41707.74
